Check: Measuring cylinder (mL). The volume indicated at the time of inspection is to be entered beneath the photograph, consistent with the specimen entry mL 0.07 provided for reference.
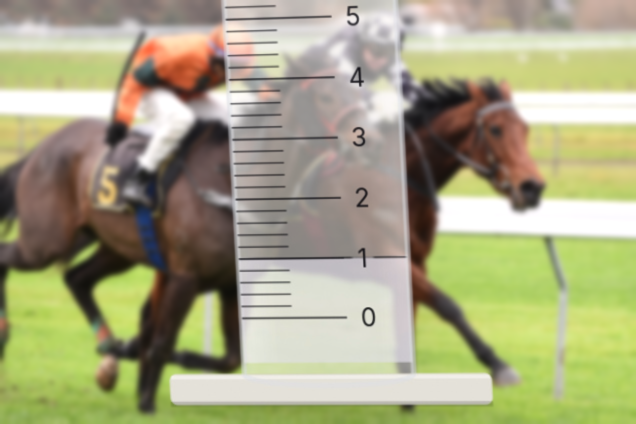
mL 1
